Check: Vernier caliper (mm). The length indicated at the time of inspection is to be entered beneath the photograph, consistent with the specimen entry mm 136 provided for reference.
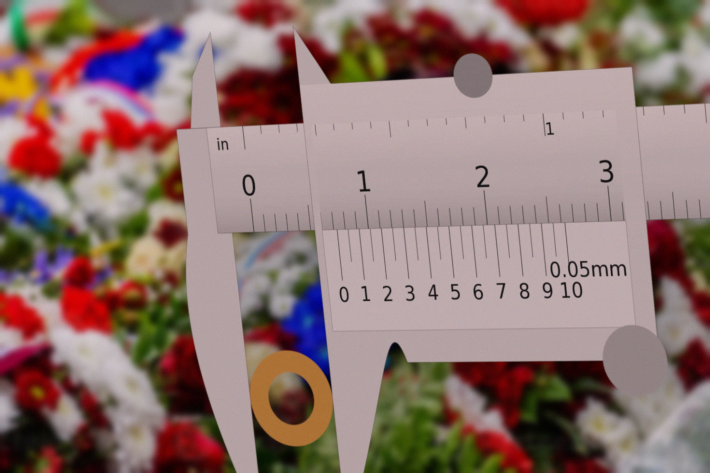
mm 7.3
